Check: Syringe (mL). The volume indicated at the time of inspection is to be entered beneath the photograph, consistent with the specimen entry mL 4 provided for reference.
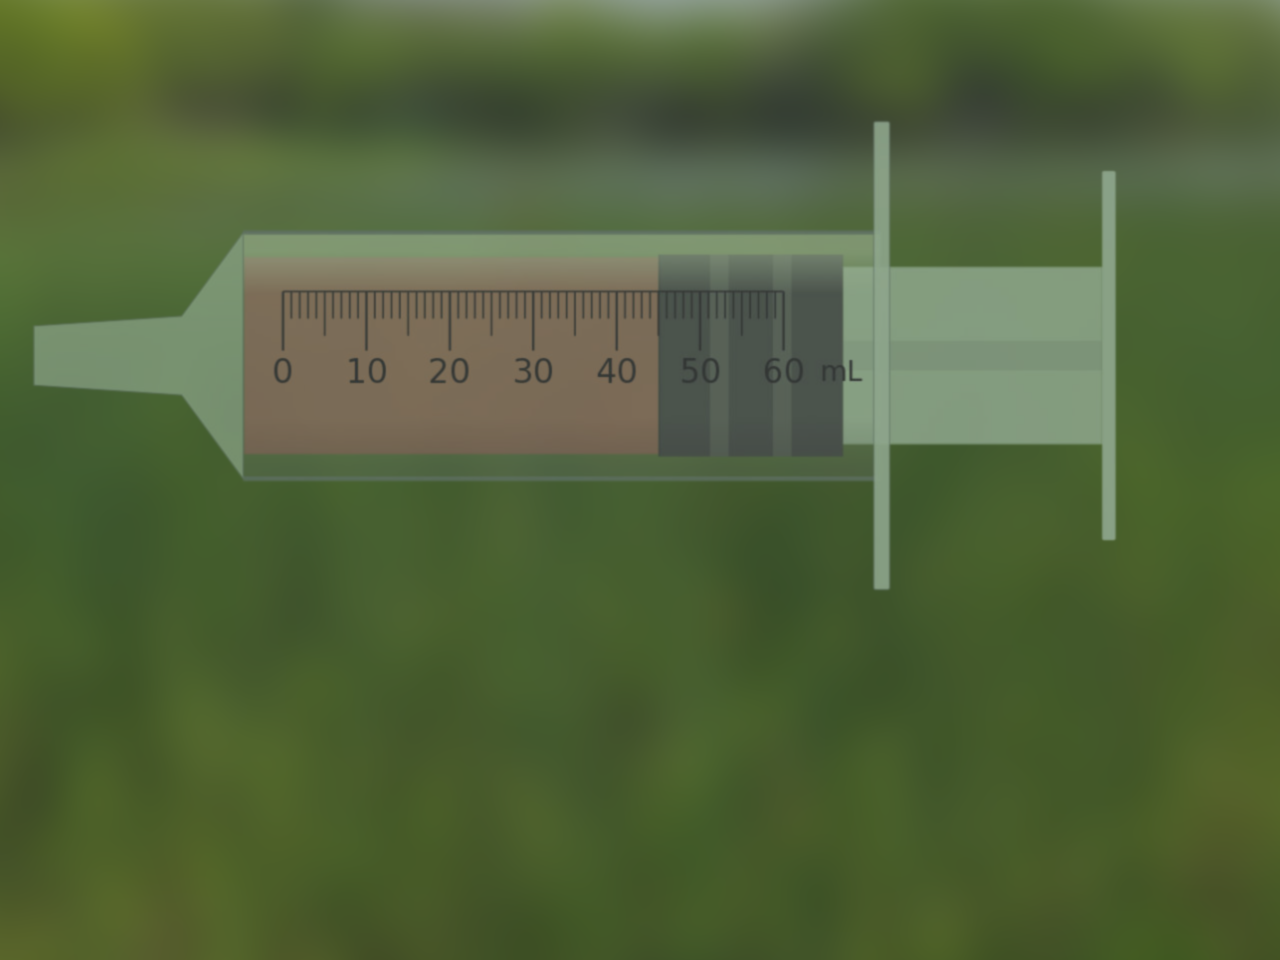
mL 45
